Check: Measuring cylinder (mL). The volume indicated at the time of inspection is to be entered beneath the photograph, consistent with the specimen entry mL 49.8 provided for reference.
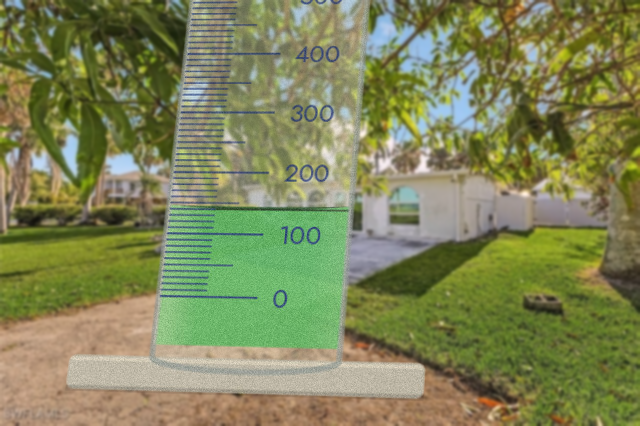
mL 140
